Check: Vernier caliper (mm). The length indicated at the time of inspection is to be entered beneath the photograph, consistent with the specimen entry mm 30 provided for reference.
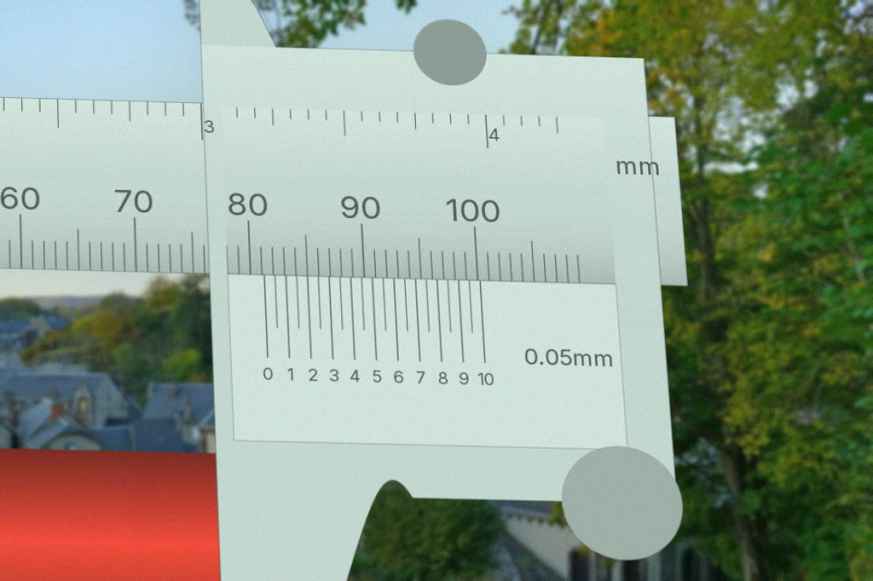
mm 81.2
